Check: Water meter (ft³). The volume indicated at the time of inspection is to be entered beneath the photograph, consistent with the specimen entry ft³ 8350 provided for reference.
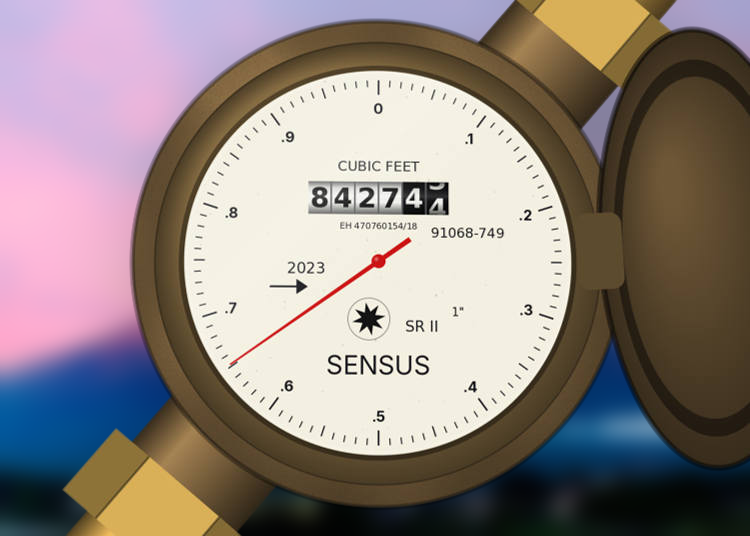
ft³ 842743.65
